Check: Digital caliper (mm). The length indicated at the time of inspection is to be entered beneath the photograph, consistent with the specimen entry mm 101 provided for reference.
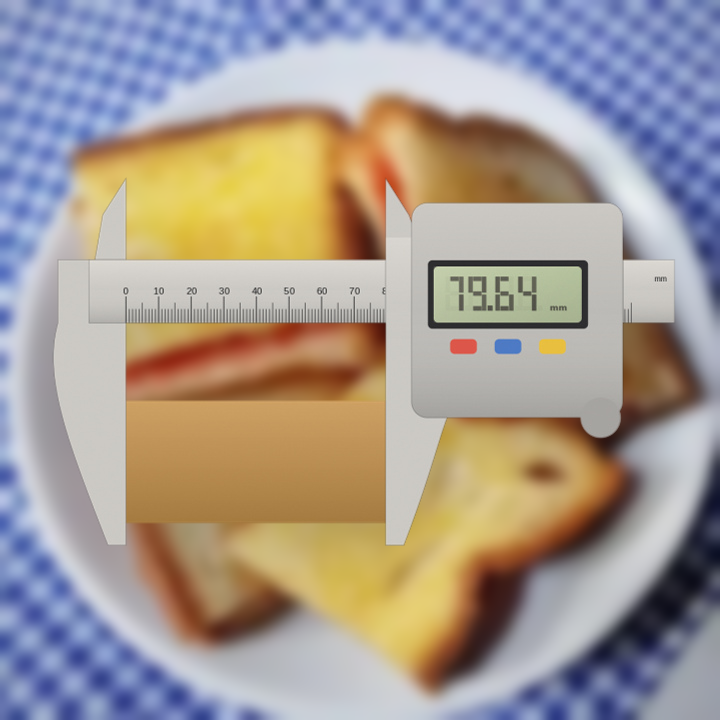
mm 79.64
